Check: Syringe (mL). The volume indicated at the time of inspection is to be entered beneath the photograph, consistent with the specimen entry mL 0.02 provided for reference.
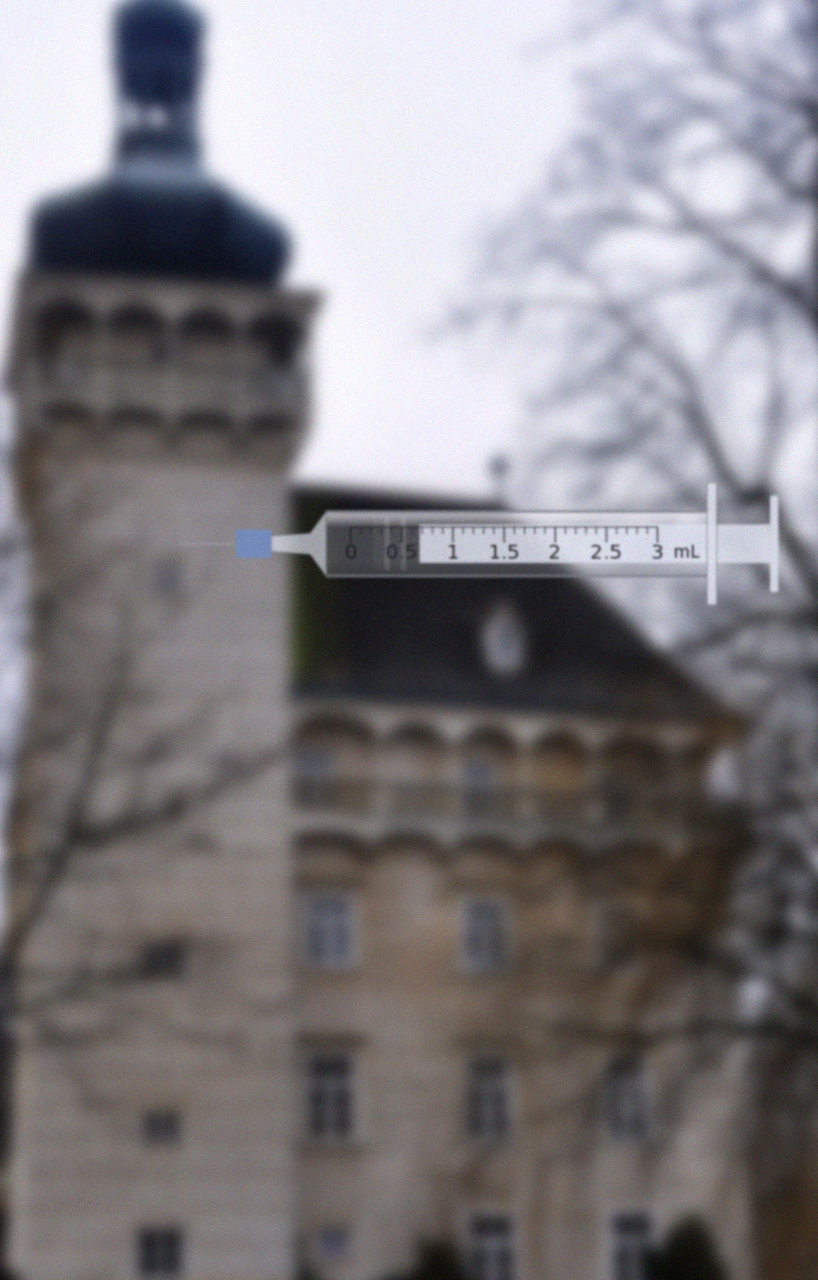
mL 0.2
